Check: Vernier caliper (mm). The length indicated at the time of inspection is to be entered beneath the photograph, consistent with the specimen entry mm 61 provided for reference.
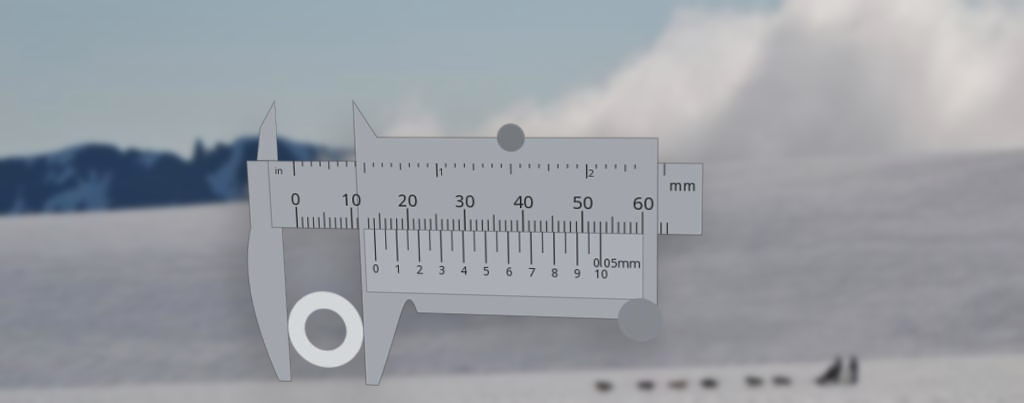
mm 14.0
